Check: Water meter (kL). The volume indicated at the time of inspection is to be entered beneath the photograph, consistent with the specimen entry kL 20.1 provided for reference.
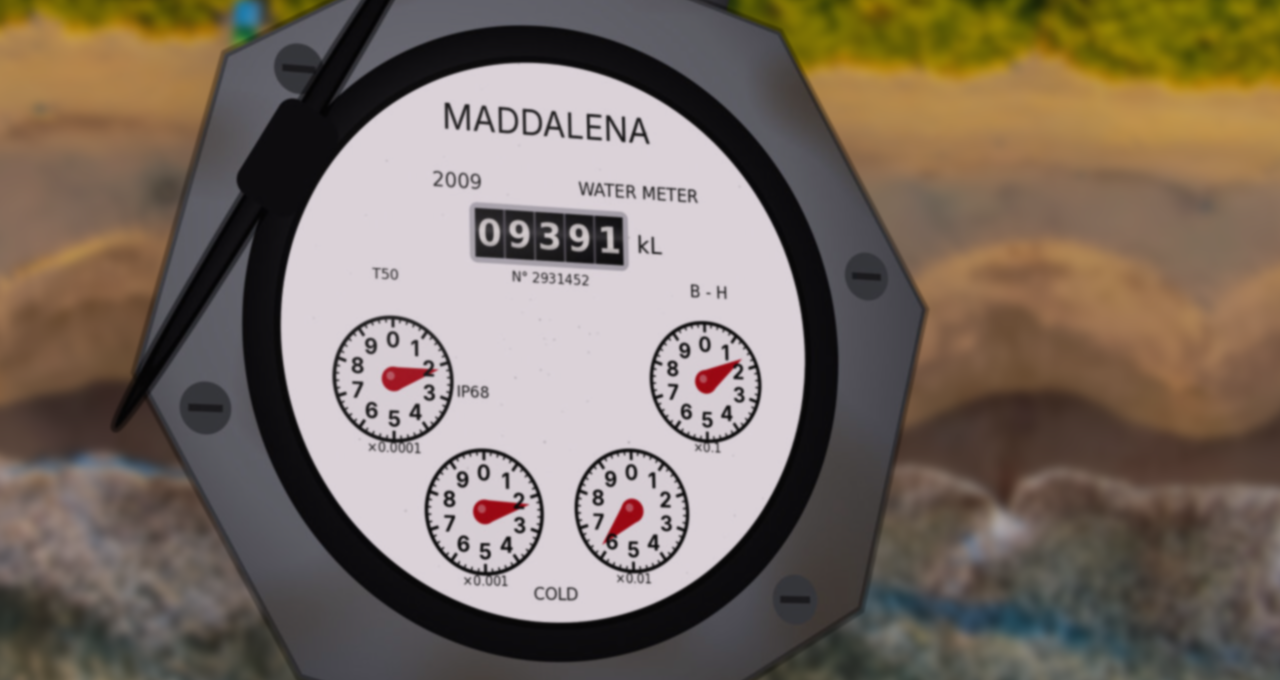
kL 9391.1622
